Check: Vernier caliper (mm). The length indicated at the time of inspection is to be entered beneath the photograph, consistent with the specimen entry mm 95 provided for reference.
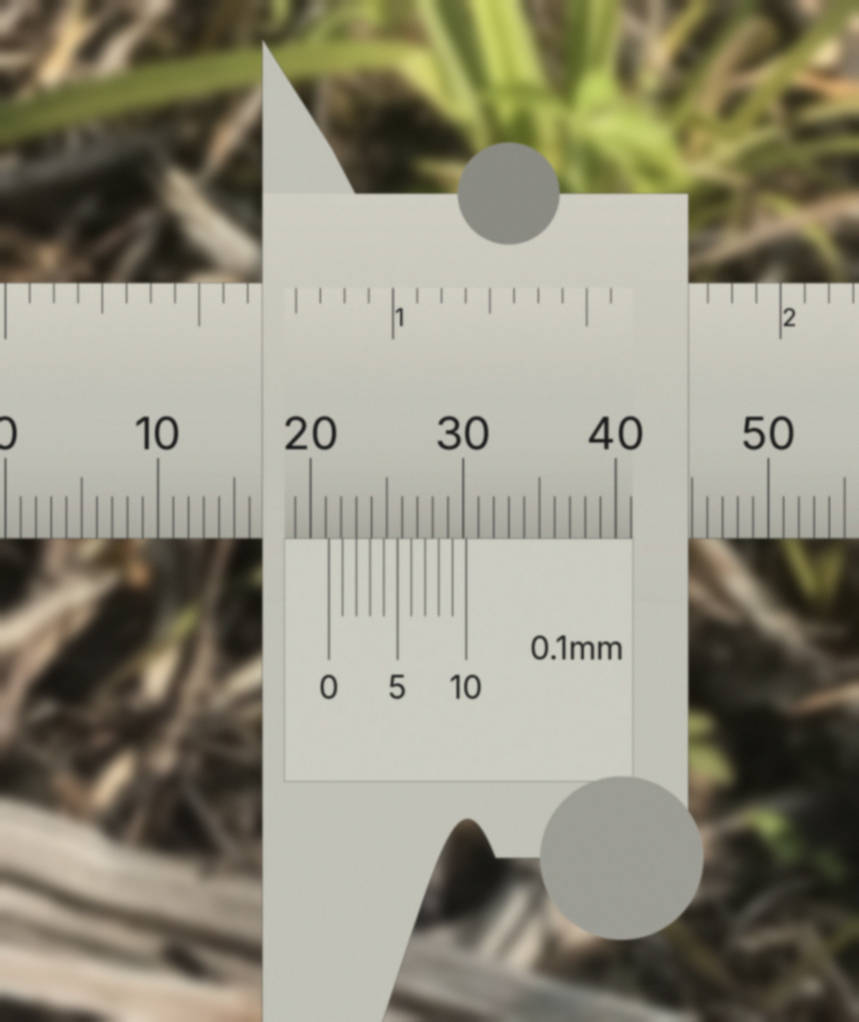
mm 21.2
